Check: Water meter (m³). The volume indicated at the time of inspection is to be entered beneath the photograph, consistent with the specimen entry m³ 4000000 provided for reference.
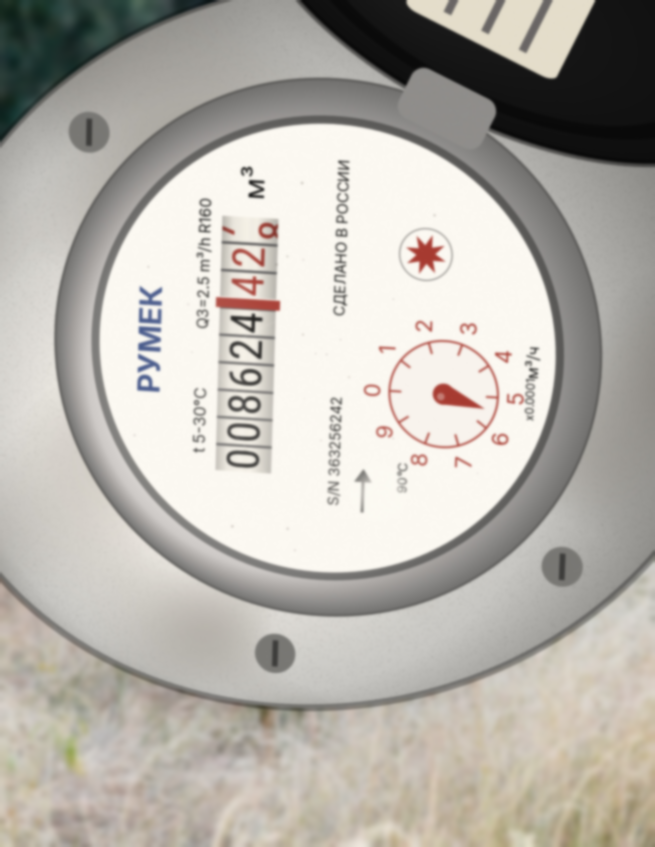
m³ 8624.4275
